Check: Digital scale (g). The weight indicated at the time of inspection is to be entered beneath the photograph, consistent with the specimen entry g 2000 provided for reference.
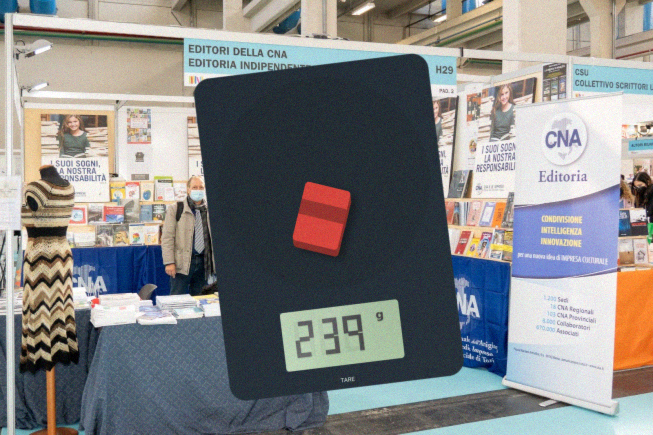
g 239
